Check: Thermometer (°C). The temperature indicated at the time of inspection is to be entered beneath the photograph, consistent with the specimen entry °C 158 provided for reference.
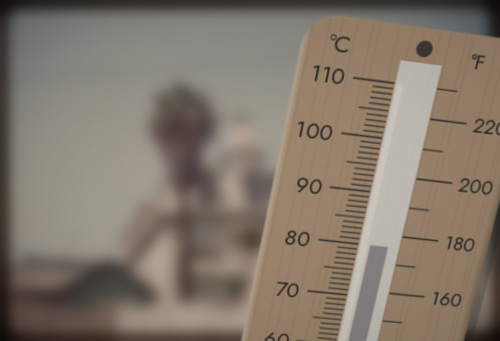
°C 80
